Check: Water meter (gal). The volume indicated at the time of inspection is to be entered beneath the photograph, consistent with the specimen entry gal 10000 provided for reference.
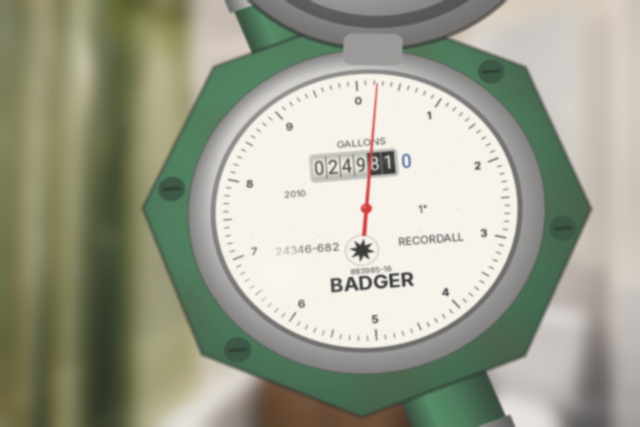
gal 249810.2
